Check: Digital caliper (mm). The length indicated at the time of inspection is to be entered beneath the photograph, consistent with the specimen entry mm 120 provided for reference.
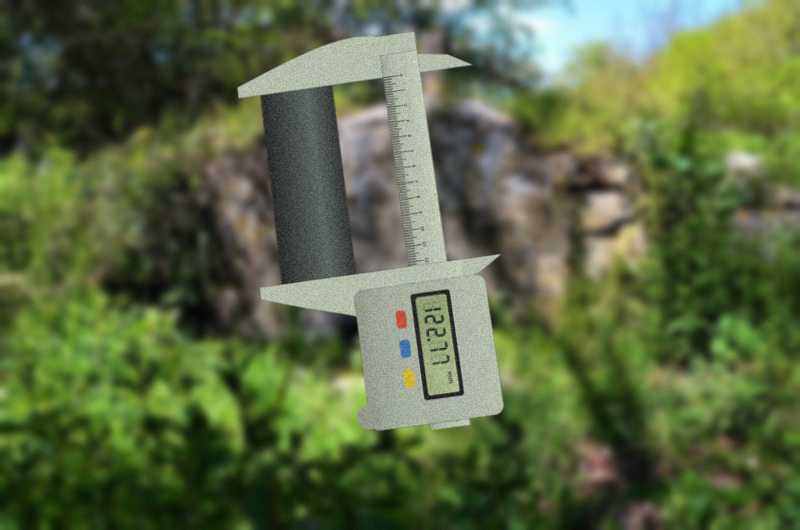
mm 122.77
